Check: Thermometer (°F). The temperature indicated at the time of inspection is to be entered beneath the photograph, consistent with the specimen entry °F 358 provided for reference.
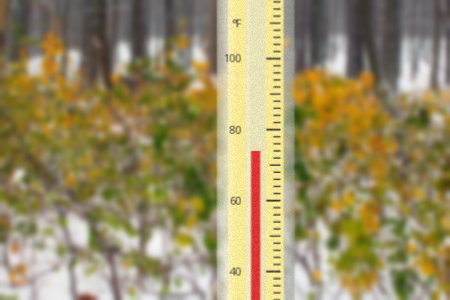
°F 74
